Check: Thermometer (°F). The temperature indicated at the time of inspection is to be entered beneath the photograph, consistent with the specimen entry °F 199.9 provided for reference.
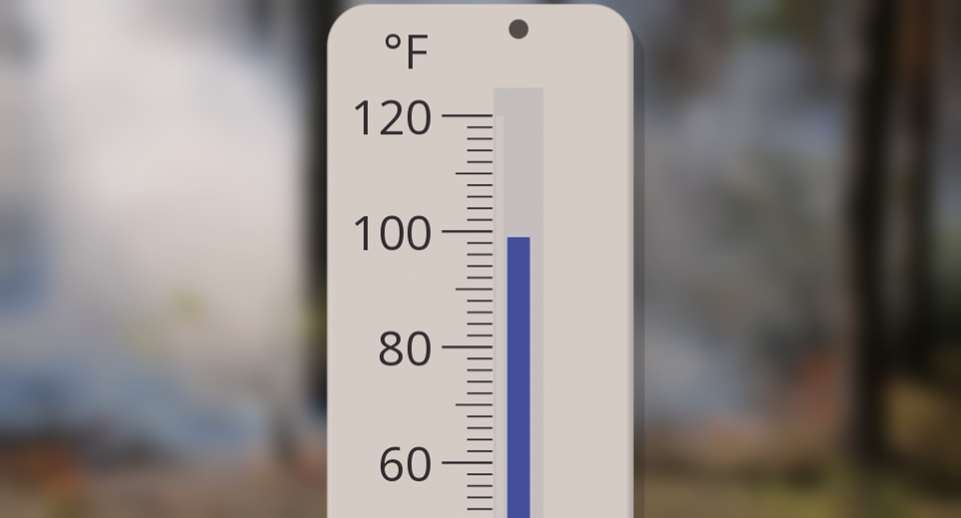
°F 99
